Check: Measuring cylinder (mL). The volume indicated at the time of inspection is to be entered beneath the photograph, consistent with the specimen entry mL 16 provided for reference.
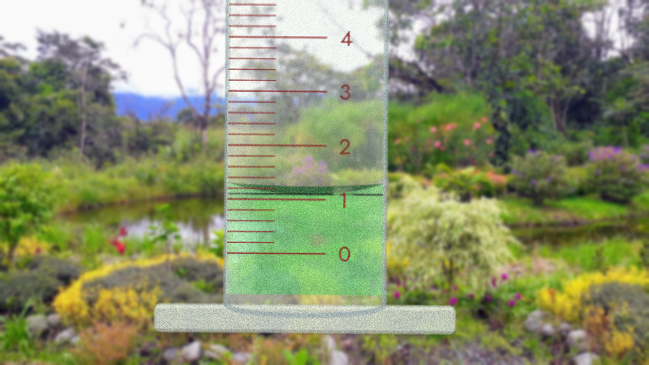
mL 1.1
